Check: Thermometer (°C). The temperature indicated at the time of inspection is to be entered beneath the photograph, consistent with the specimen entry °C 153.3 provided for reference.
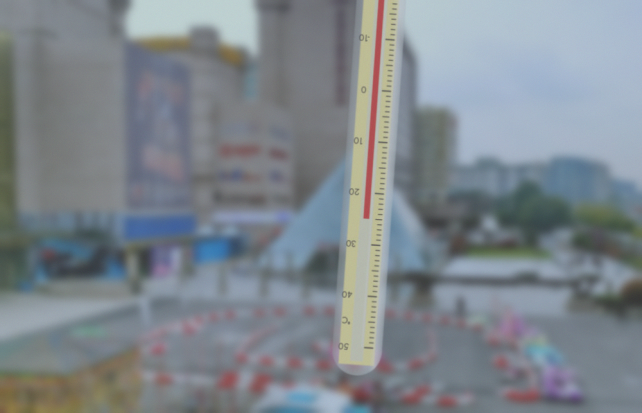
°C 25
